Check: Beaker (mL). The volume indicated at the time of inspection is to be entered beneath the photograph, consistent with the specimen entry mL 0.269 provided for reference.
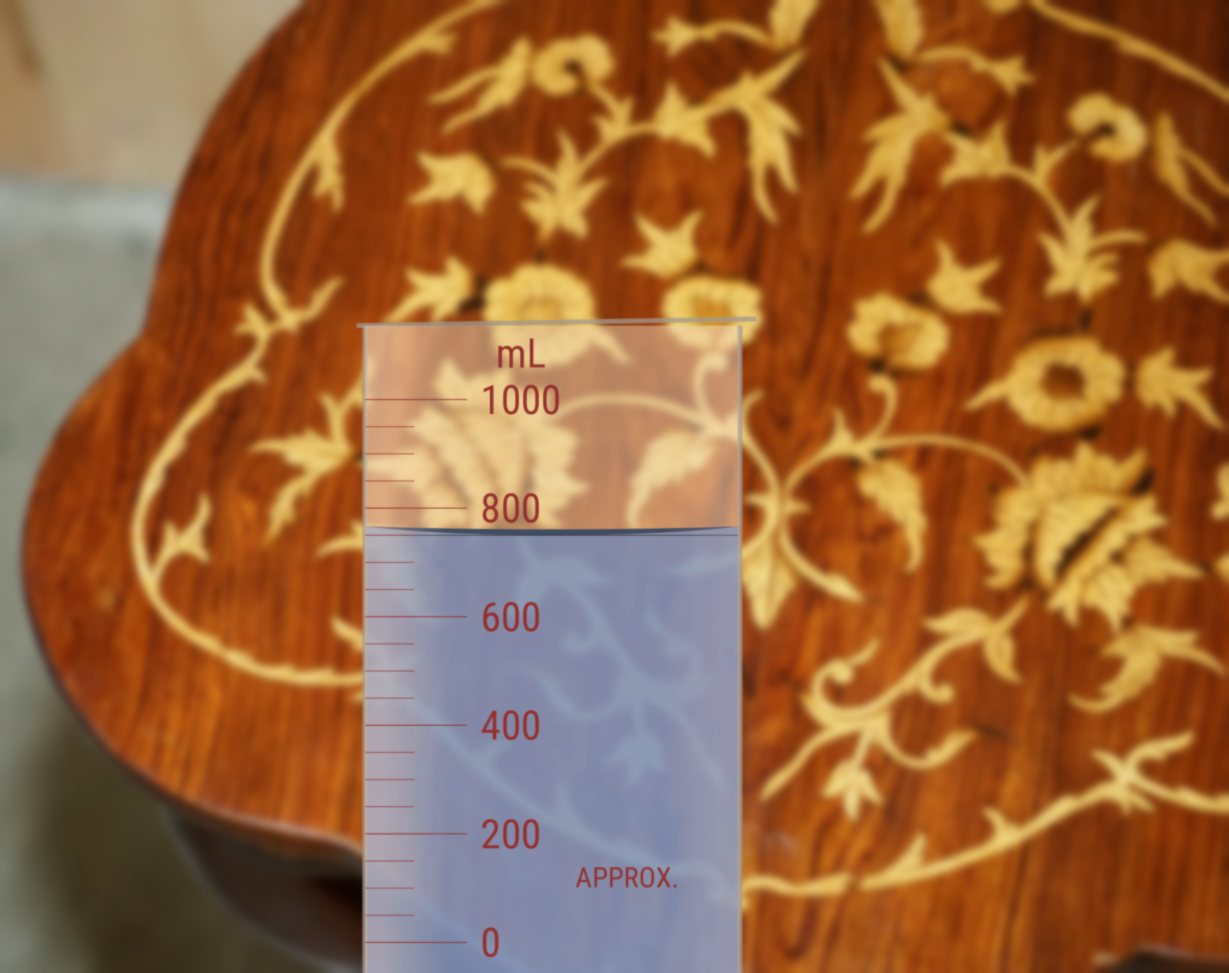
mL 750
